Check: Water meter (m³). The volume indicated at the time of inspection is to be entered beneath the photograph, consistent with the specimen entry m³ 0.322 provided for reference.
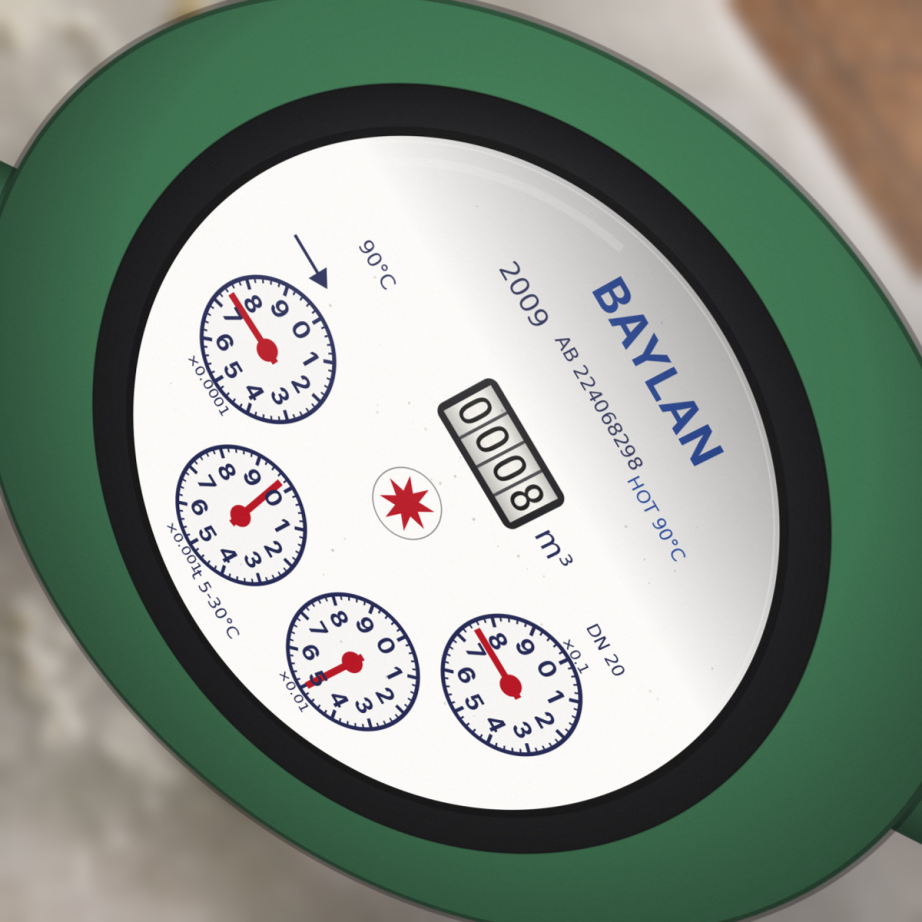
m³ 8.7497
